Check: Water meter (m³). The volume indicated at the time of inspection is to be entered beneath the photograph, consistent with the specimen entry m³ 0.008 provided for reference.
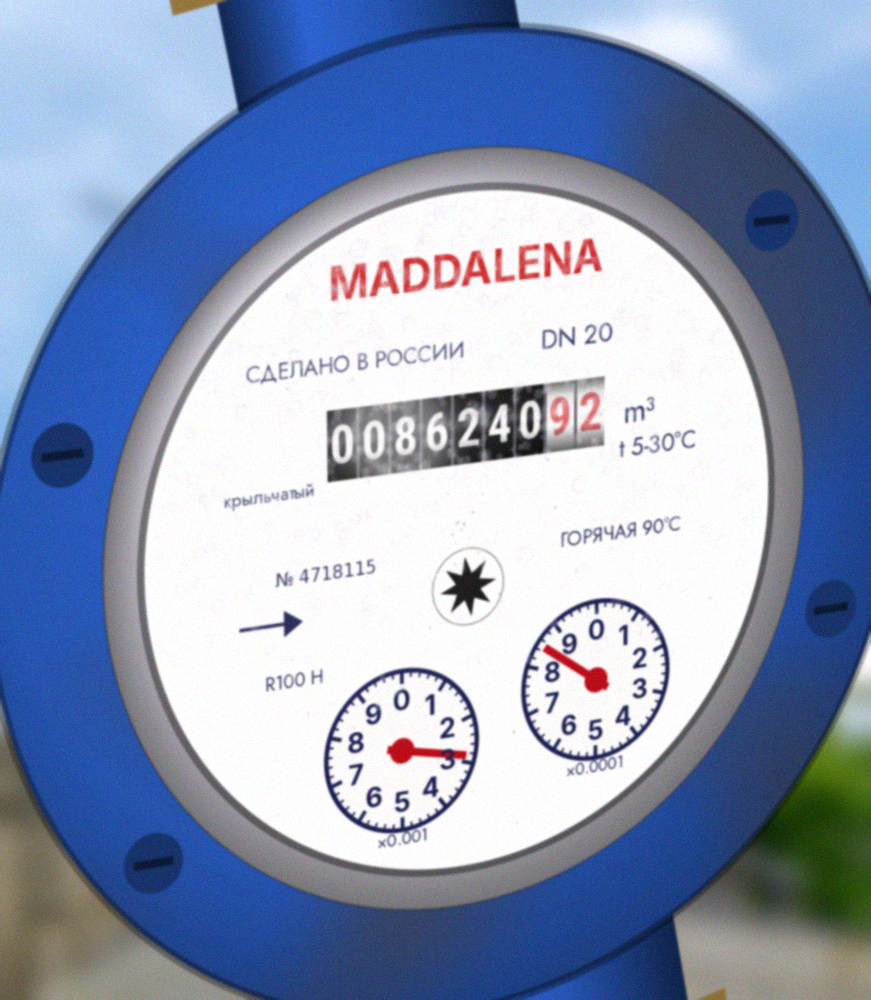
m³ 86240.9228
